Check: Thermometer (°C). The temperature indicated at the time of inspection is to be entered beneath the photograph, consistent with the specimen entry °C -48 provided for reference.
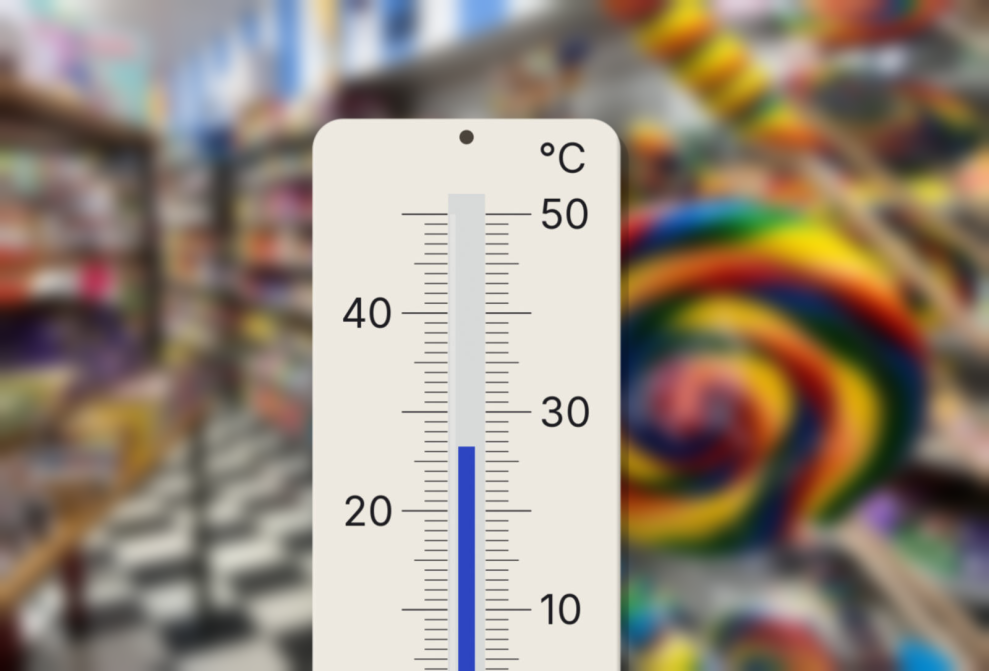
°C 26.5
